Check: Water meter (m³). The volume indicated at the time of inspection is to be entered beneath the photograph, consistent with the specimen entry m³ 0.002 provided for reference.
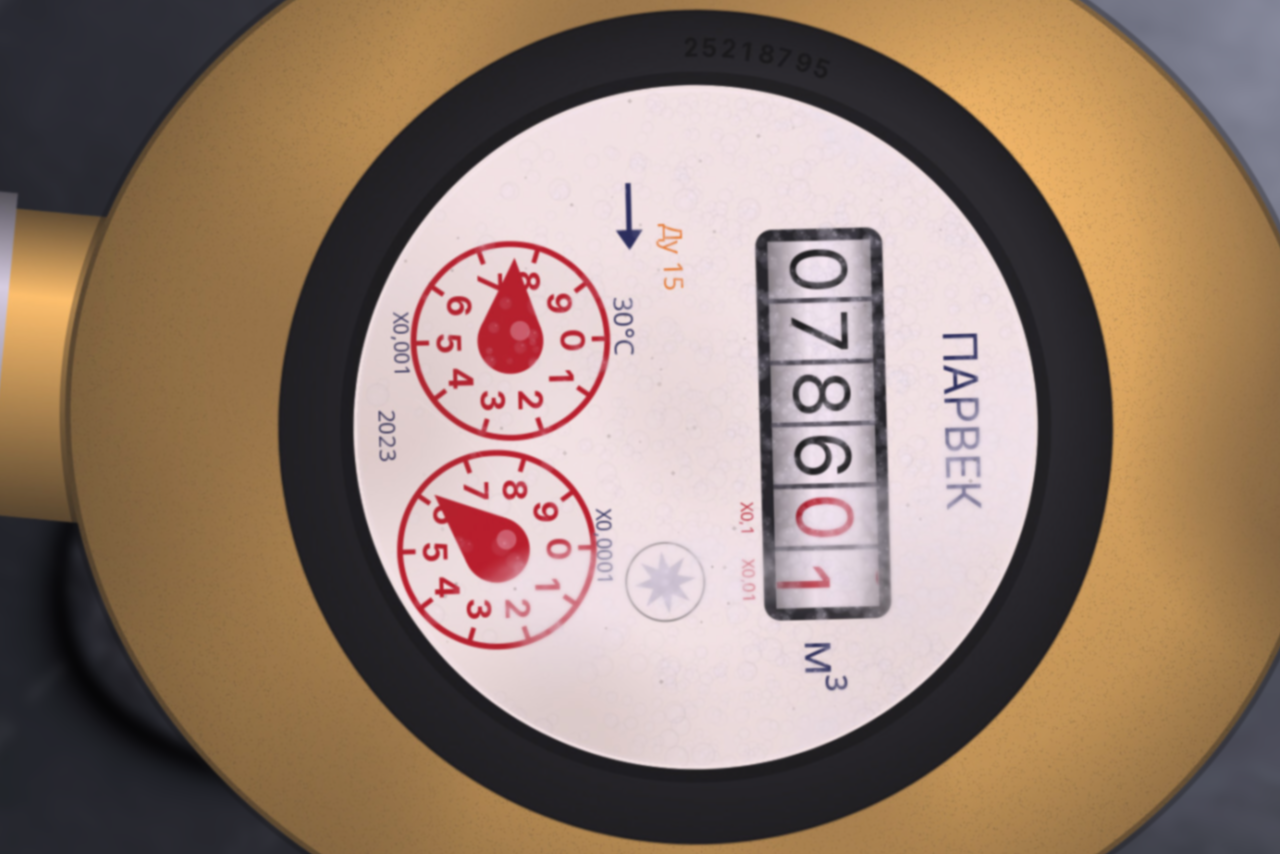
m³ 786.0076
